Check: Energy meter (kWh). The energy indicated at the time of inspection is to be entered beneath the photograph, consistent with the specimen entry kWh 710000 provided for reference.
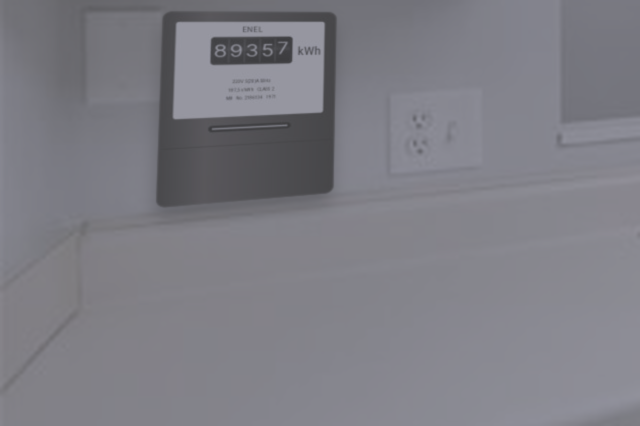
kWh 89357
